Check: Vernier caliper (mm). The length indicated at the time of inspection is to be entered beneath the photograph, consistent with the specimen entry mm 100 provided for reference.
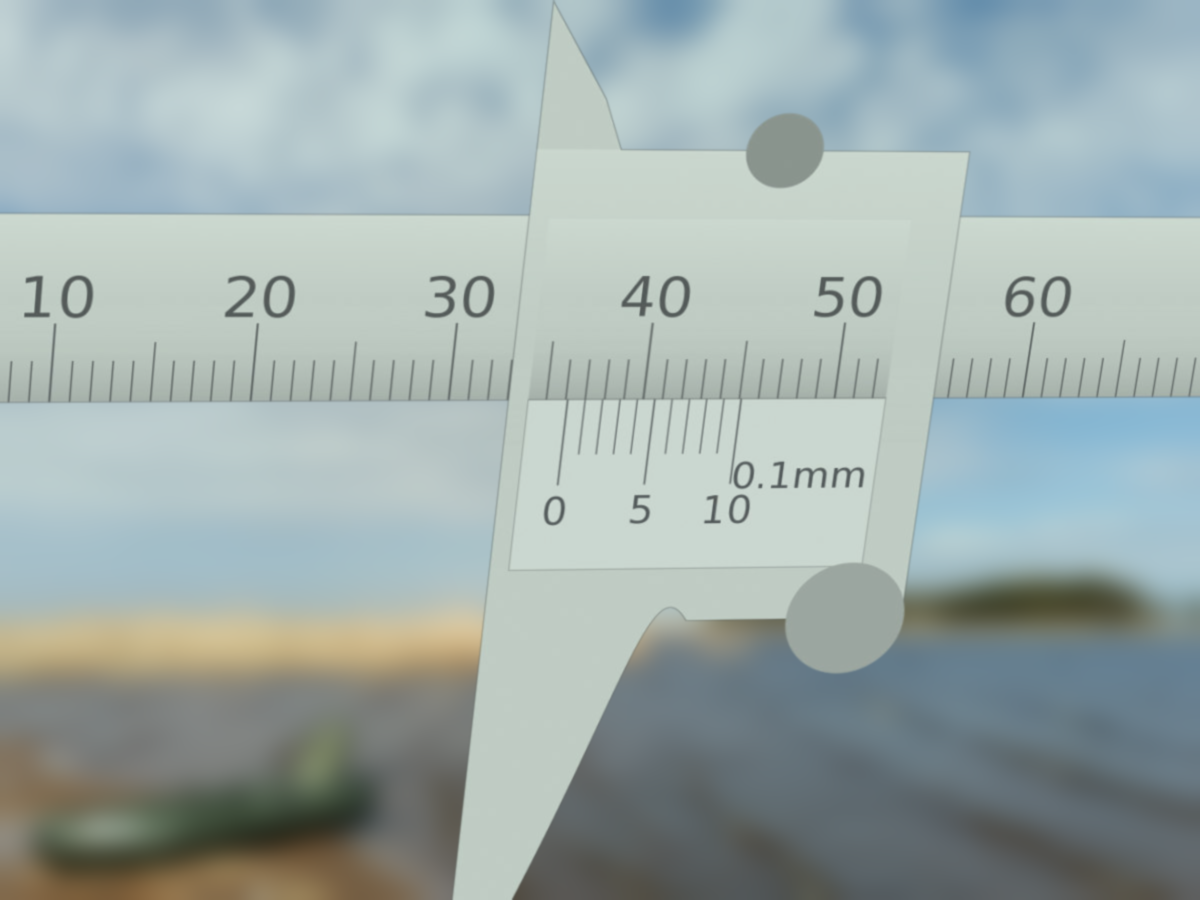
mm 36.1
